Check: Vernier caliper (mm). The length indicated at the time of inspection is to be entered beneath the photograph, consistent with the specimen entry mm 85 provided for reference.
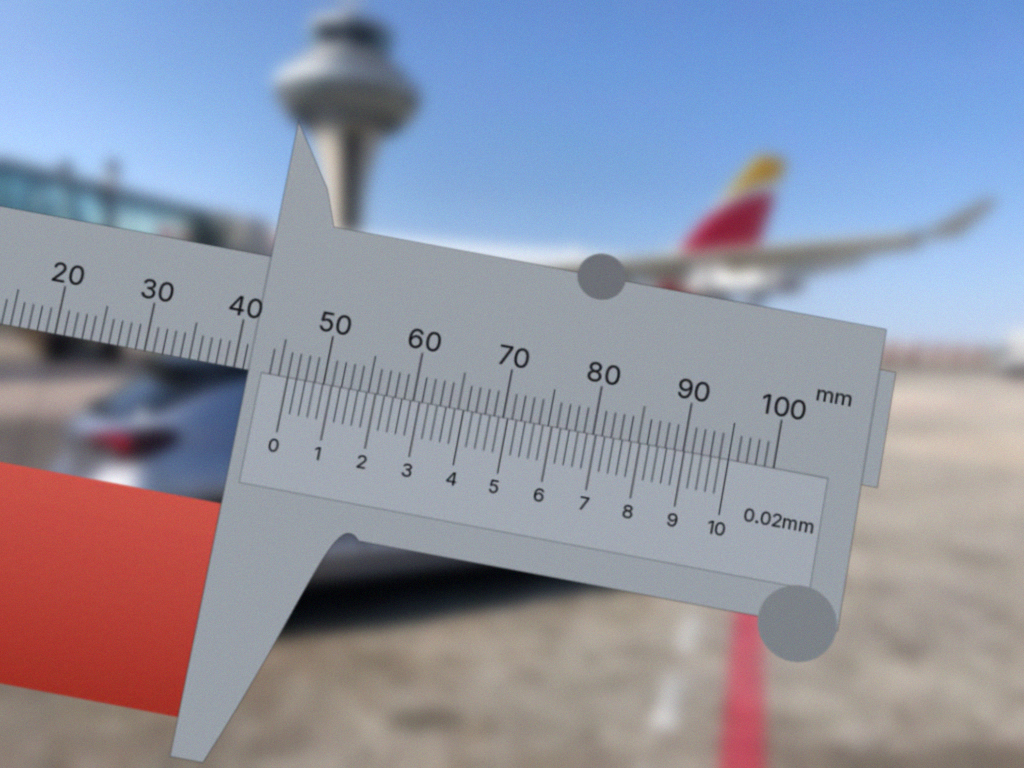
mm 46.0
